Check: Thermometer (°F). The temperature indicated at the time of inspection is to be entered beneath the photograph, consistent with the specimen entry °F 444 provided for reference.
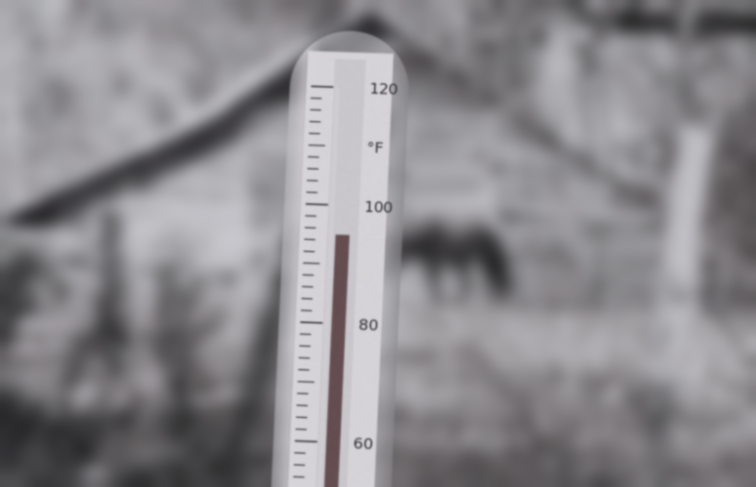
°F 95
